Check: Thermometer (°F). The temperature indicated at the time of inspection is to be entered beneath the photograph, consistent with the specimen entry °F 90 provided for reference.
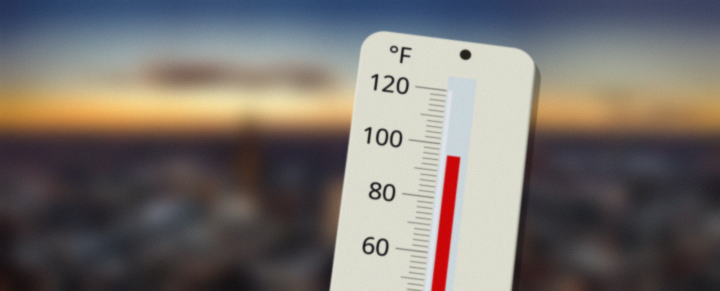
°F 96
